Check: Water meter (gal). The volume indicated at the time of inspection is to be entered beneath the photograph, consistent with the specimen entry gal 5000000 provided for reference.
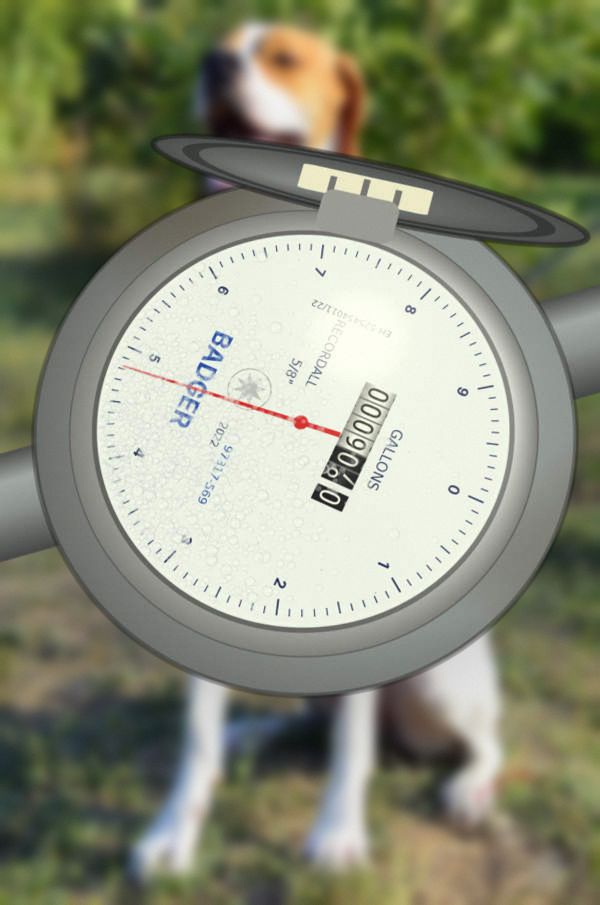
gal 9074.8
